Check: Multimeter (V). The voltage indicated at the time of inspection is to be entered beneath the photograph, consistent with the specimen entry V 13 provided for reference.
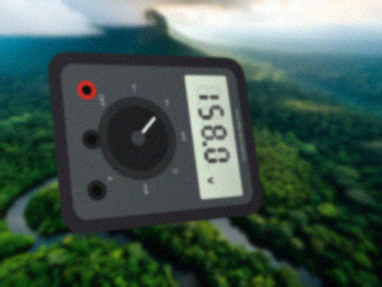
V 158.0
